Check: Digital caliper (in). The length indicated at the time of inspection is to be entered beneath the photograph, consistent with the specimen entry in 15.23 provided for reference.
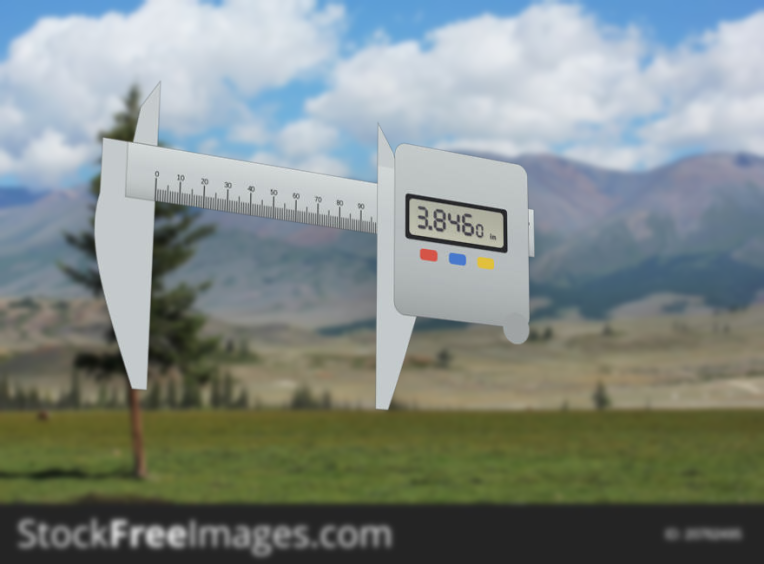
in 3.8460
